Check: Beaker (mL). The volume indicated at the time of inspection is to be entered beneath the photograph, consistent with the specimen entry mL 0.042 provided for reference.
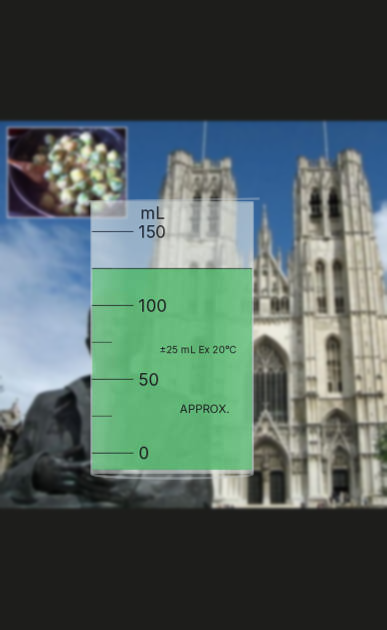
mL 125
